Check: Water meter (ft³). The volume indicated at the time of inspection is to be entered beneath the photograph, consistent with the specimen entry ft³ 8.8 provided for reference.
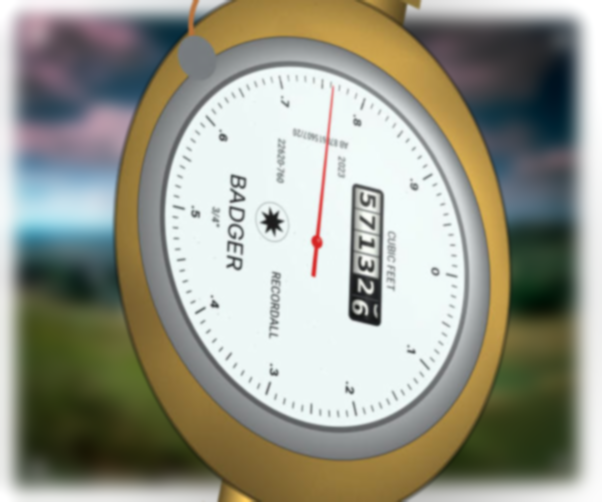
ft³ 571325.76
